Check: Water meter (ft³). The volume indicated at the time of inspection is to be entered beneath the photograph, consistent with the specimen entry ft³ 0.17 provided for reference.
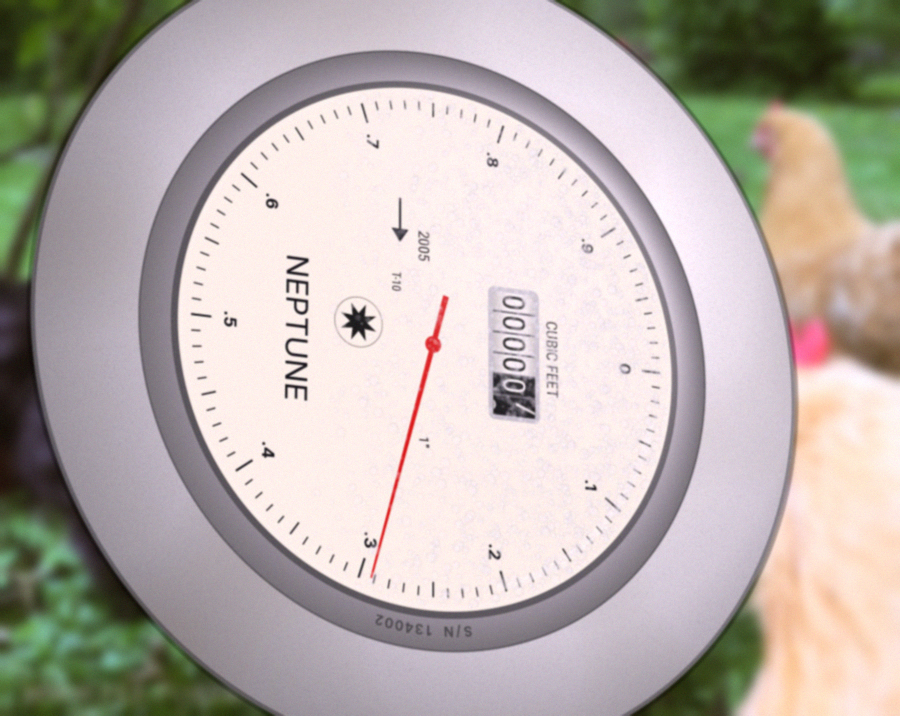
ft³ 7.29
